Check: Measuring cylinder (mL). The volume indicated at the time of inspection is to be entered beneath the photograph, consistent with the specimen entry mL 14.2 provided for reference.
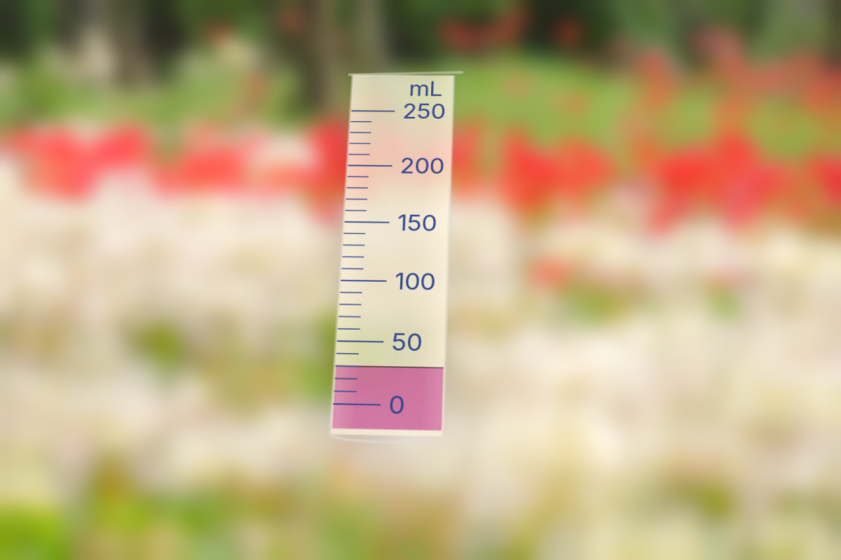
mL 30
